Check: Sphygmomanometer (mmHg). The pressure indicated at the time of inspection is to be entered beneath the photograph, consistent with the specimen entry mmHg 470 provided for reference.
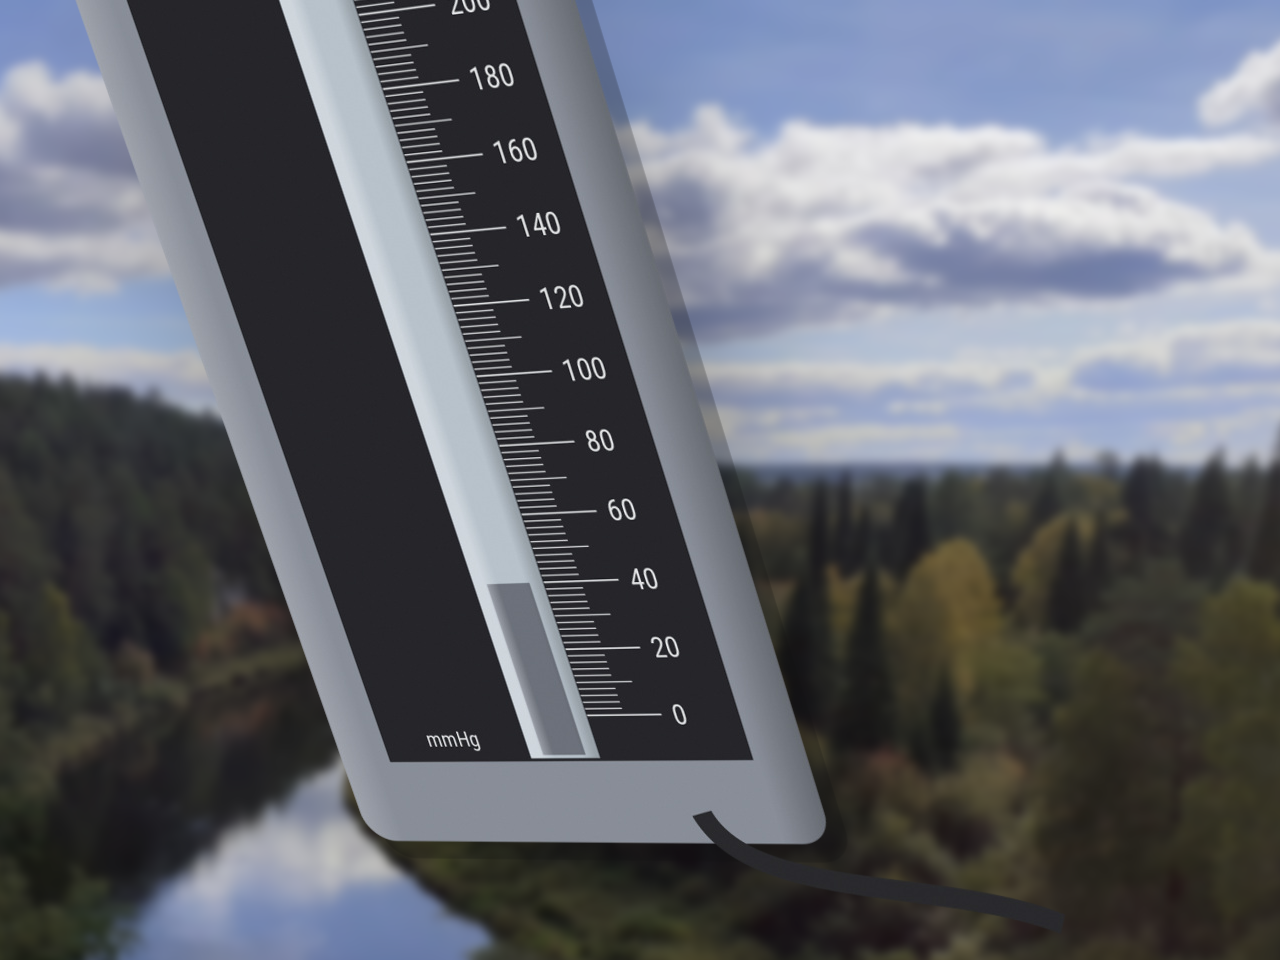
mmHg 40
